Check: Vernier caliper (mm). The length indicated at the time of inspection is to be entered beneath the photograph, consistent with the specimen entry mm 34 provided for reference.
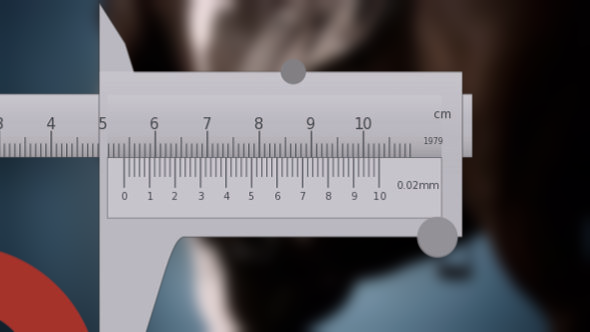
mm 54.0
